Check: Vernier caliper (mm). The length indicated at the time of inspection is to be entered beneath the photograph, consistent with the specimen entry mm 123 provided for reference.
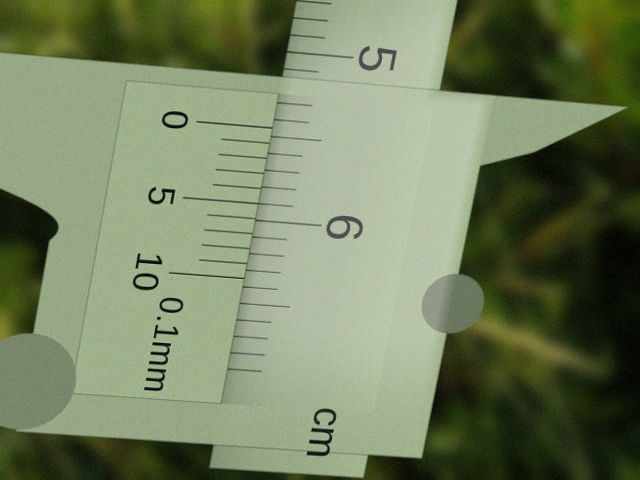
mm 54.5
